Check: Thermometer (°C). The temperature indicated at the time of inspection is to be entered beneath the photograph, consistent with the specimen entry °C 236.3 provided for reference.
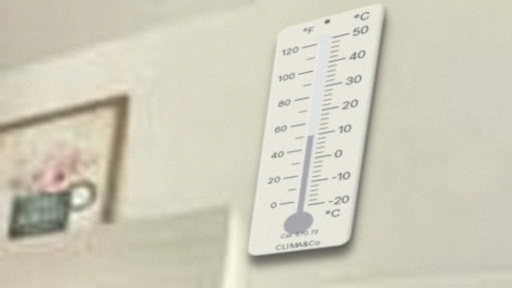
°C 10
